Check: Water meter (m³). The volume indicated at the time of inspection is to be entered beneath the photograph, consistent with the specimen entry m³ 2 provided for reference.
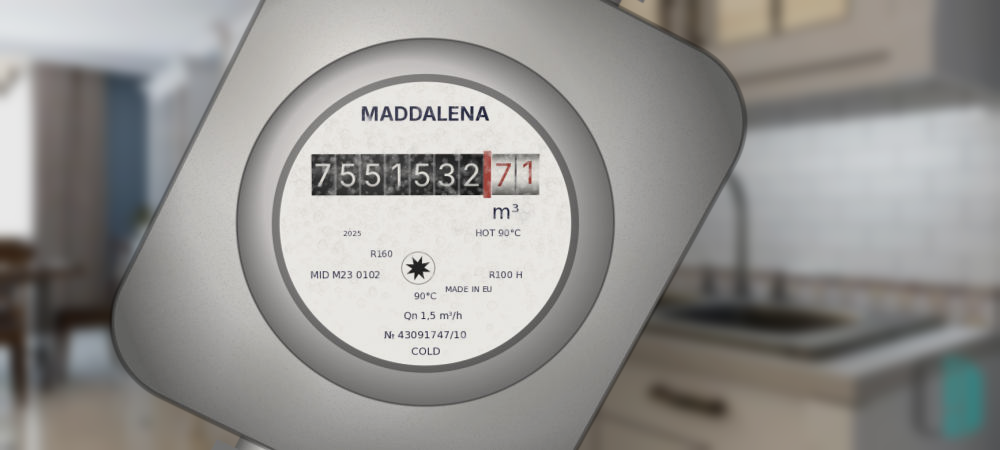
m³ 7551532.71
